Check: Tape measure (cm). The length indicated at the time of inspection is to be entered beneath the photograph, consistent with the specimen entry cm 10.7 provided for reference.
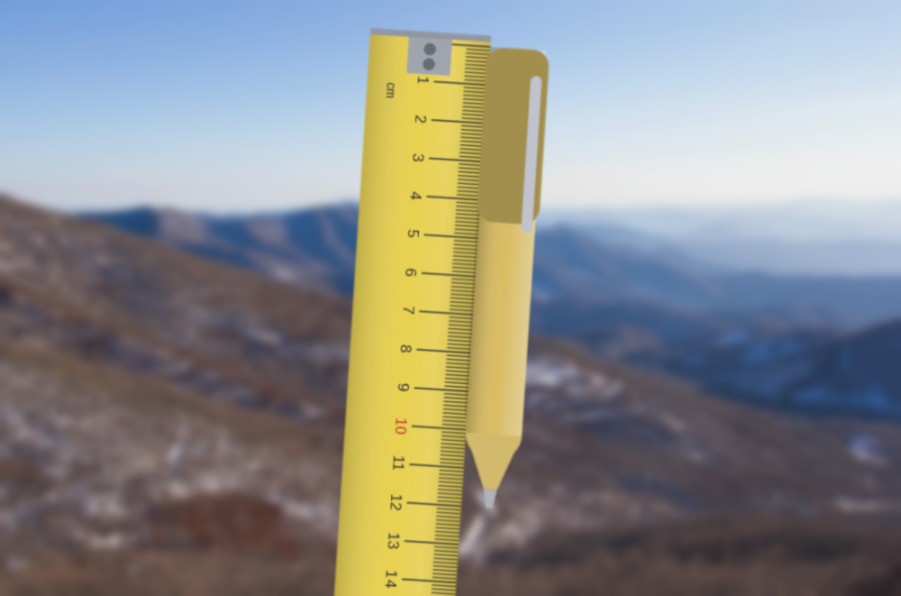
cm 12
